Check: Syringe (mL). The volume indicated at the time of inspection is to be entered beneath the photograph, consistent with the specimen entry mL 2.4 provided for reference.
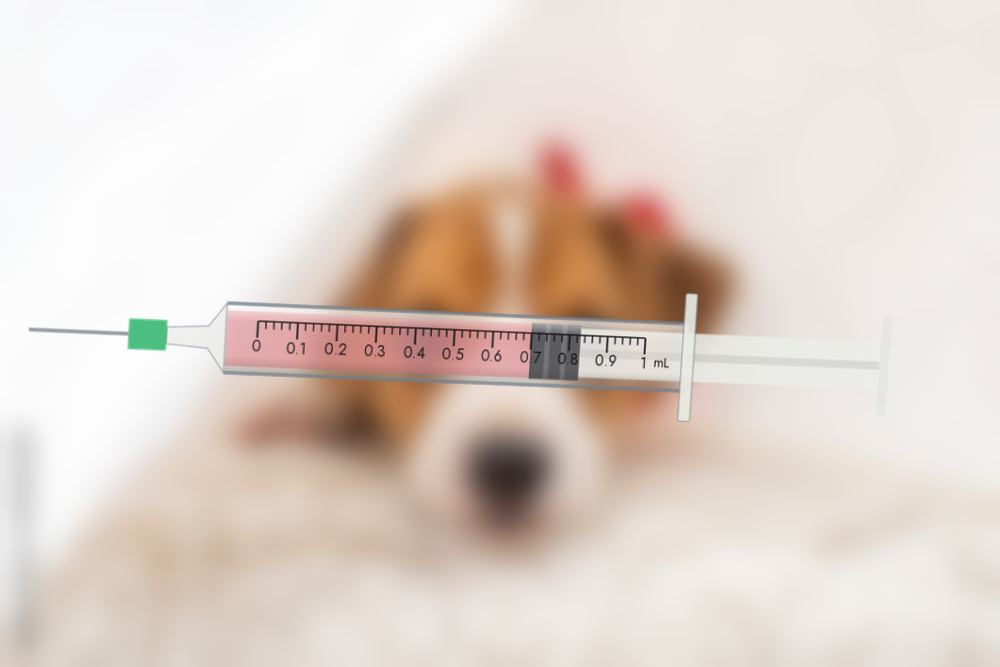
mL 0.7
